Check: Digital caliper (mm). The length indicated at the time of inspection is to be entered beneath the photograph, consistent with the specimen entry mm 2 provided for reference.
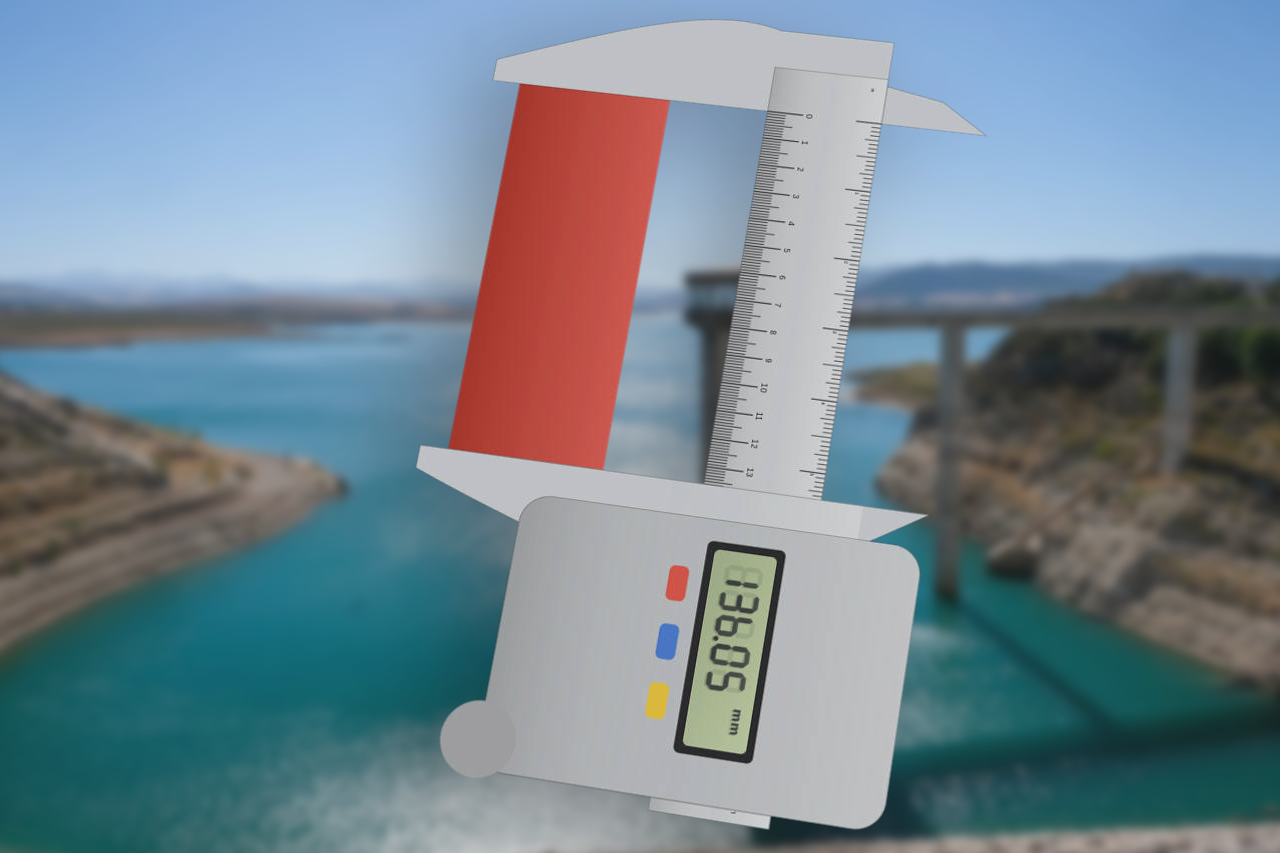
mm 136.05
